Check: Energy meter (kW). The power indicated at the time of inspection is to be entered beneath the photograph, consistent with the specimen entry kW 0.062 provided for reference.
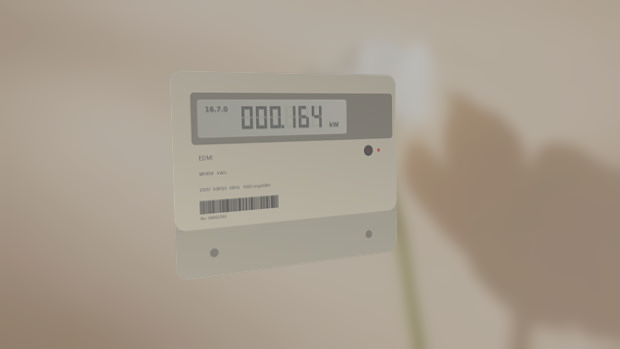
kW 0.164
